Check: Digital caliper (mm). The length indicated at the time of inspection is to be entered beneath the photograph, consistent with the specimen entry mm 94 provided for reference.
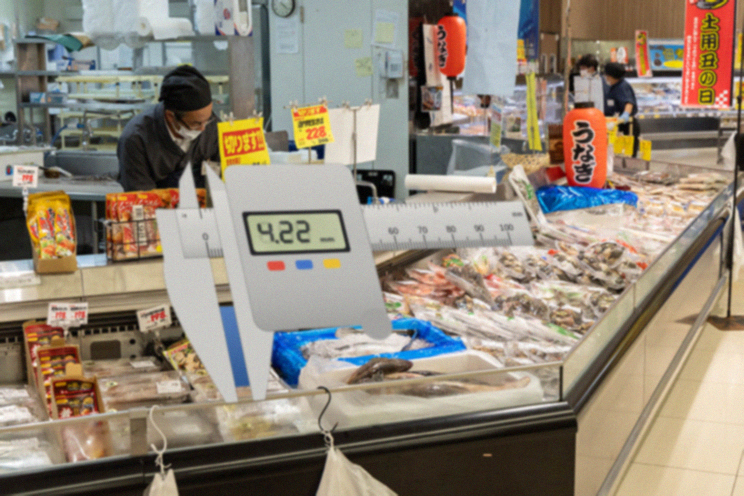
mm 4.22
